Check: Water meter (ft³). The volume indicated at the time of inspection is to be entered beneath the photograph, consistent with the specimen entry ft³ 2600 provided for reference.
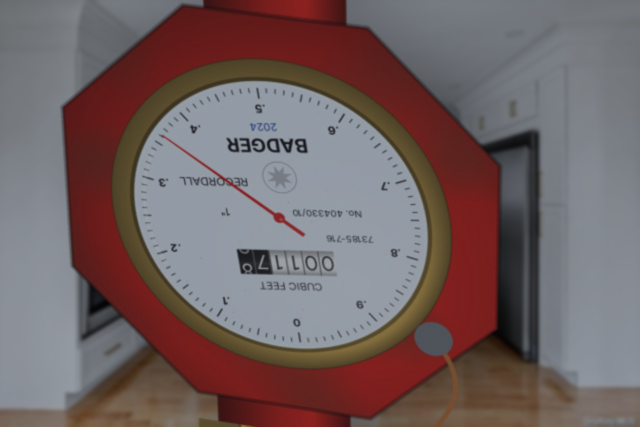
ft³ 1178.36
